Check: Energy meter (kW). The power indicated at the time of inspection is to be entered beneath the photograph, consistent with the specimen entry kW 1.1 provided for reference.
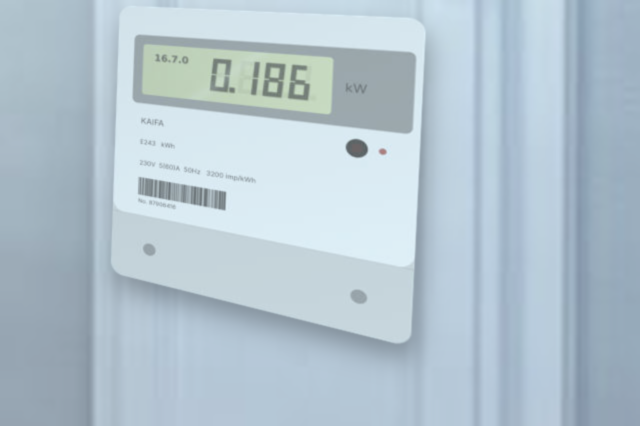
kW 0.186
